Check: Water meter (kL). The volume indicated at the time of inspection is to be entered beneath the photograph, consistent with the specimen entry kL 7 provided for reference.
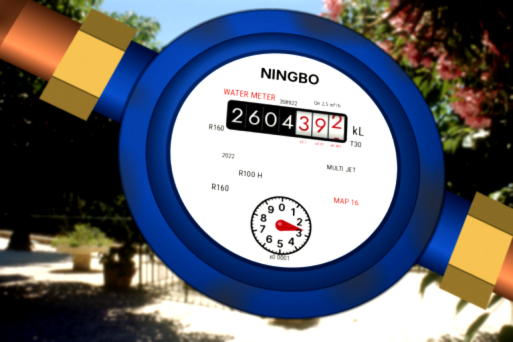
kL 2604.3922
